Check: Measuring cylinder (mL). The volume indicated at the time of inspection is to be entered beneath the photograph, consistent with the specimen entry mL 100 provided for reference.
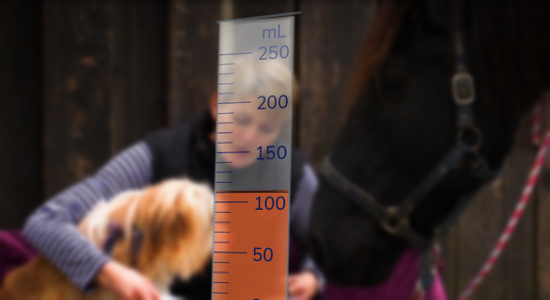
mL 110
